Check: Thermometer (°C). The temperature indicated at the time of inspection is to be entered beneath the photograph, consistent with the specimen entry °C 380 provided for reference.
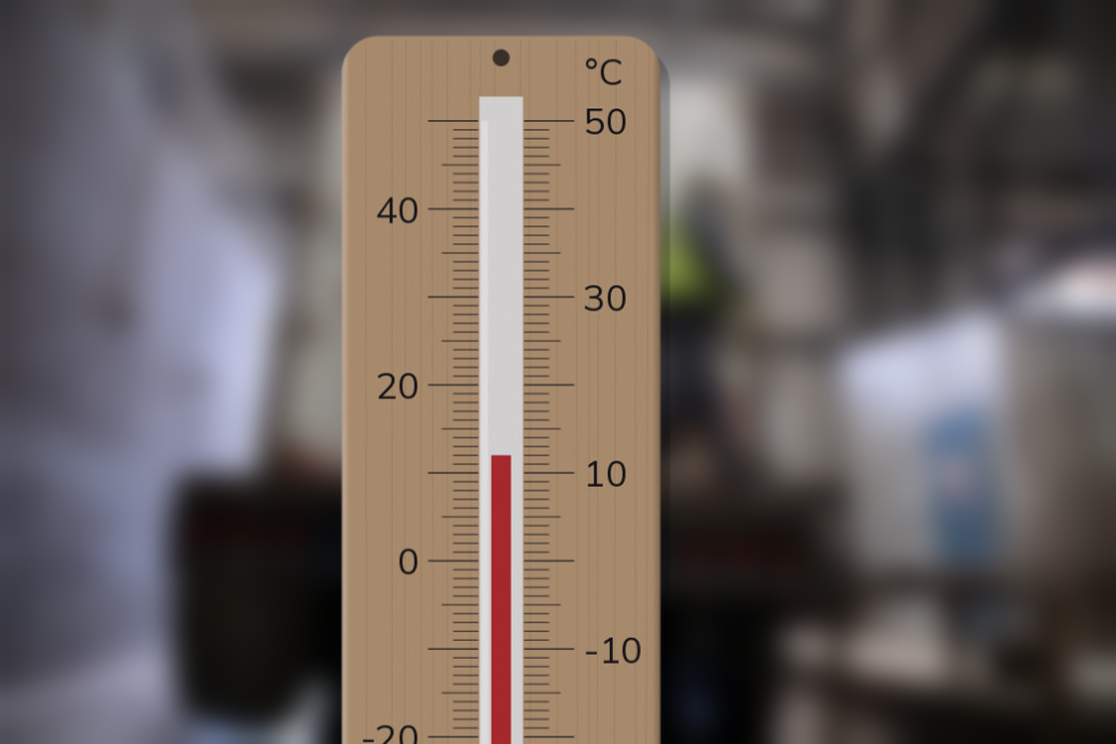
°C 12
